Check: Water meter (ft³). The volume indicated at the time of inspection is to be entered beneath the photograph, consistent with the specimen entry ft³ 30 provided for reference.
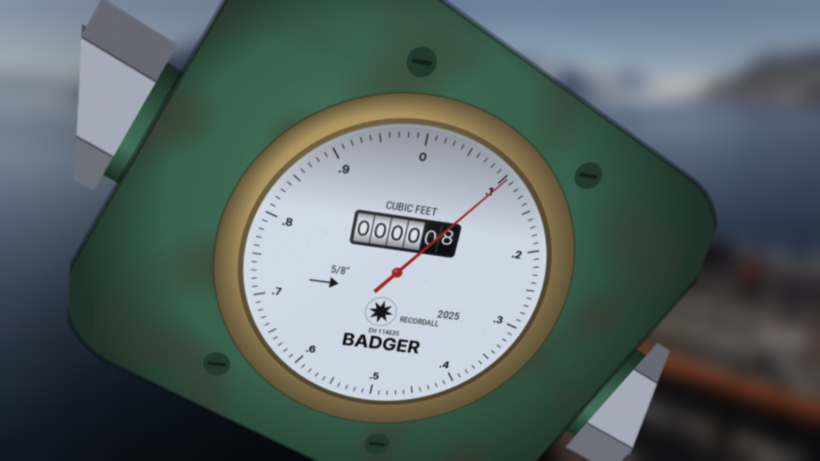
ft³ 8.10
